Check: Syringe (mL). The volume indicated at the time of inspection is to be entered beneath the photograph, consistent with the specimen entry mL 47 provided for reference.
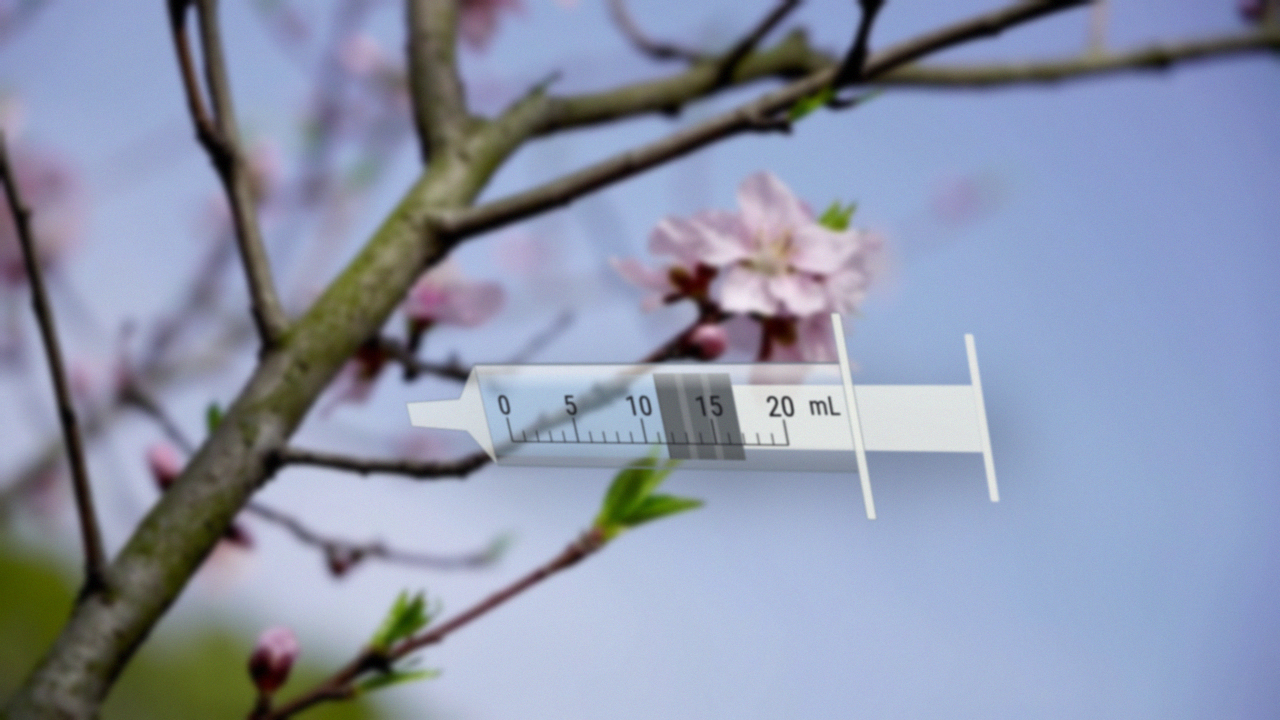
mL 11.5
